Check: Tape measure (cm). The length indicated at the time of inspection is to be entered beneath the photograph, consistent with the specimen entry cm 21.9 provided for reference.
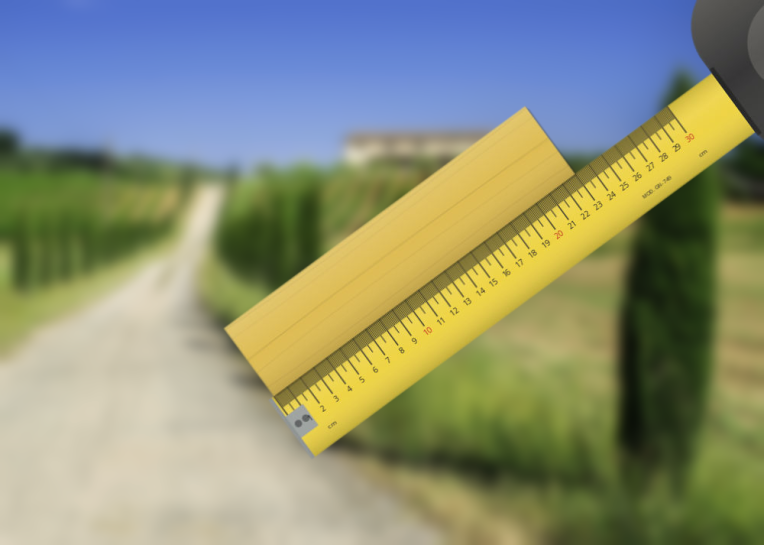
cm 23
